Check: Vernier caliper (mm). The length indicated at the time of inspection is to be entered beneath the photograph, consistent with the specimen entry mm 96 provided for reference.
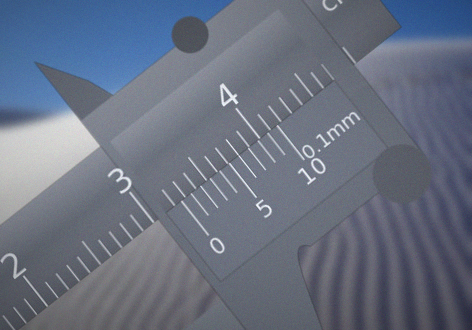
mm 32.6
